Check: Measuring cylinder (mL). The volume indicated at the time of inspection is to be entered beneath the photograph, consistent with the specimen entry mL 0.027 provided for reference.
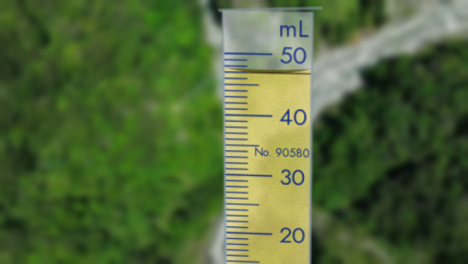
mL 47
